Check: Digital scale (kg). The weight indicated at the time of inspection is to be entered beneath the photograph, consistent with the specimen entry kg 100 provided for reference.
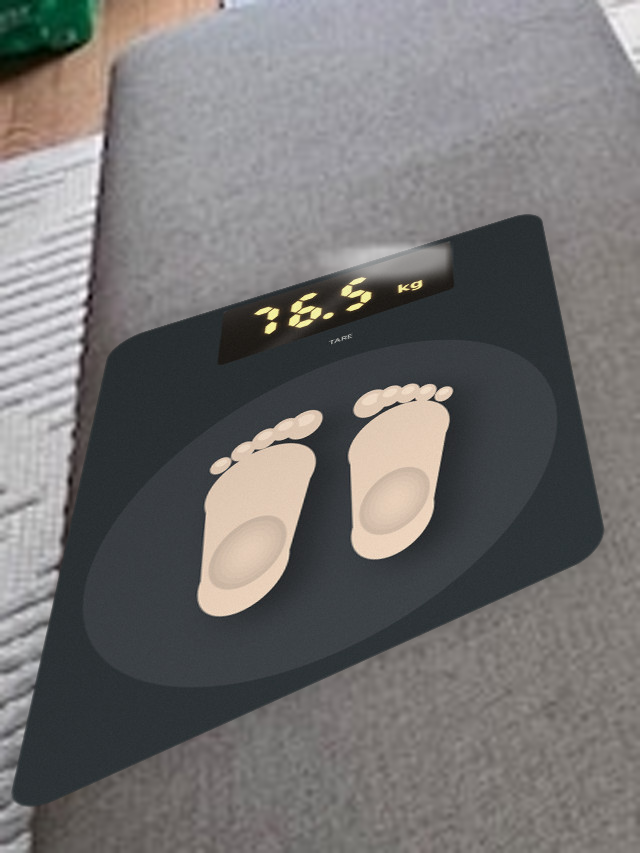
kg 76.5
